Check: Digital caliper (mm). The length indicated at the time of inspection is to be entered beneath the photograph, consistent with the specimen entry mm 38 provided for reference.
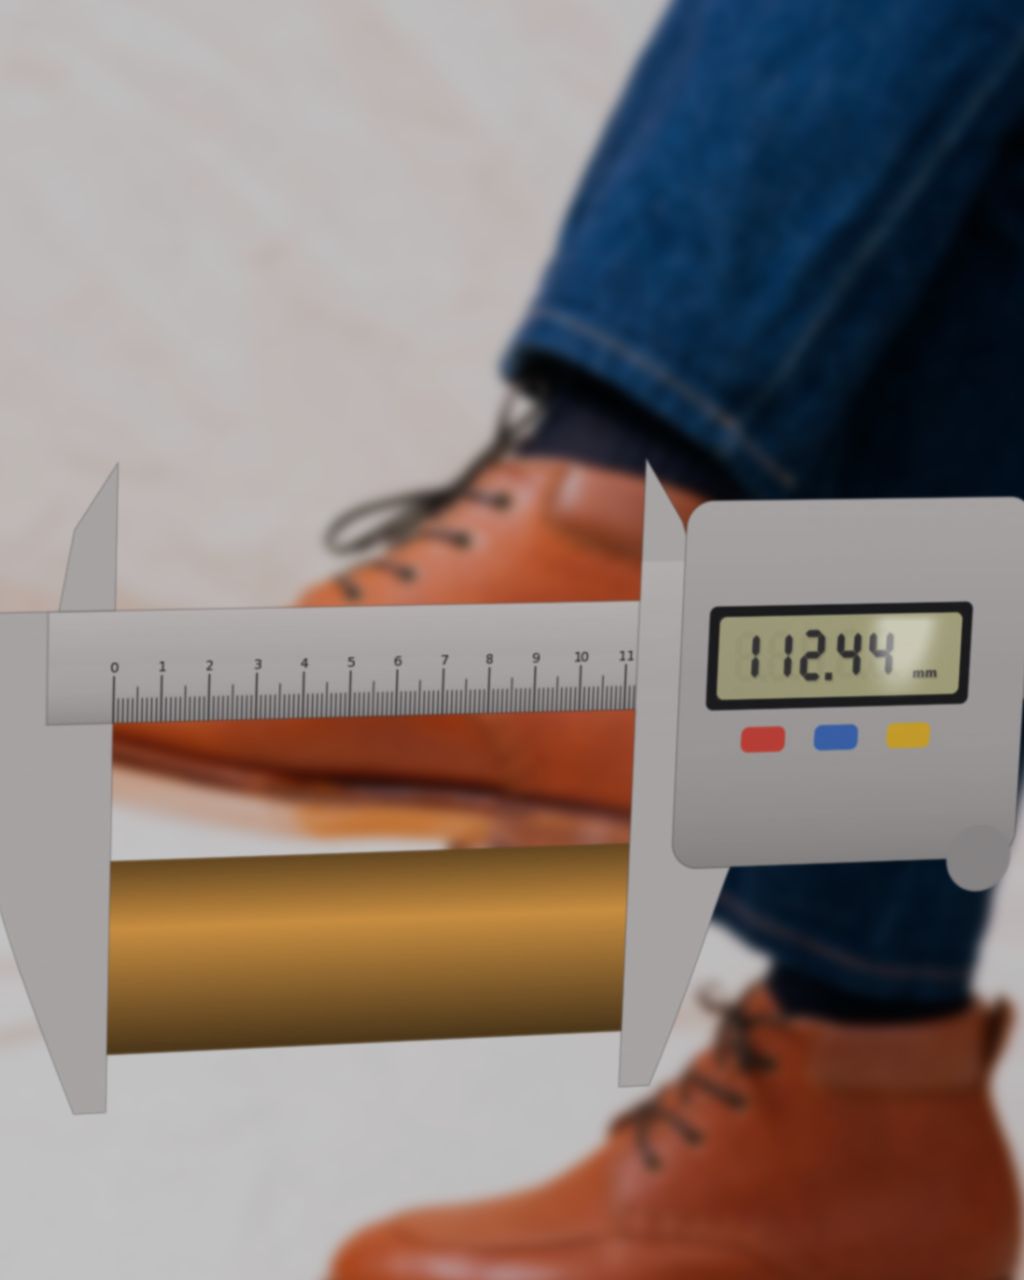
mm 112.44
